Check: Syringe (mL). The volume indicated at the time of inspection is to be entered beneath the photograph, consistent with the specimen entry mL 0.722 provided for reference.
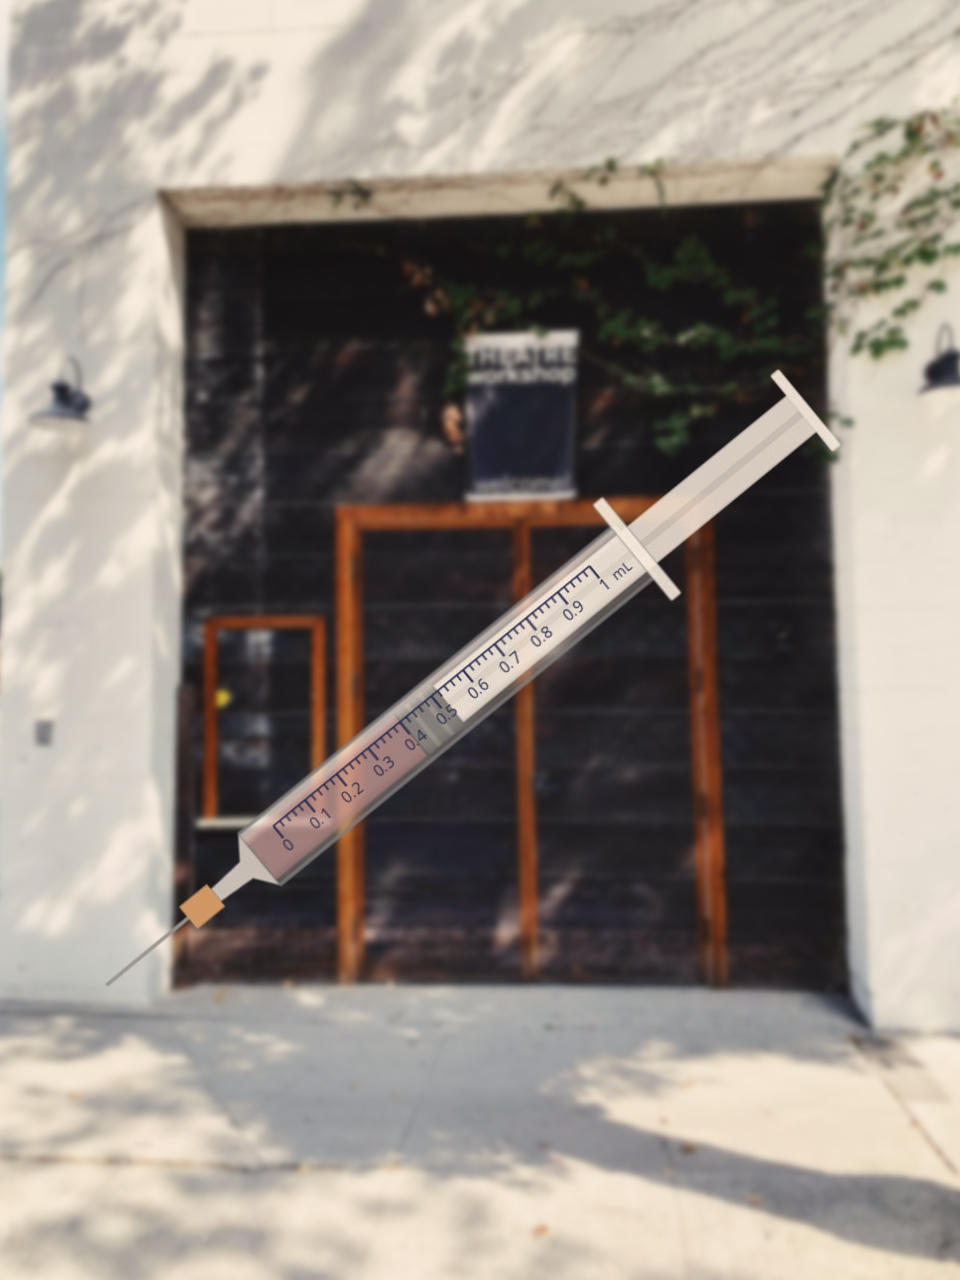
mL 0.4
